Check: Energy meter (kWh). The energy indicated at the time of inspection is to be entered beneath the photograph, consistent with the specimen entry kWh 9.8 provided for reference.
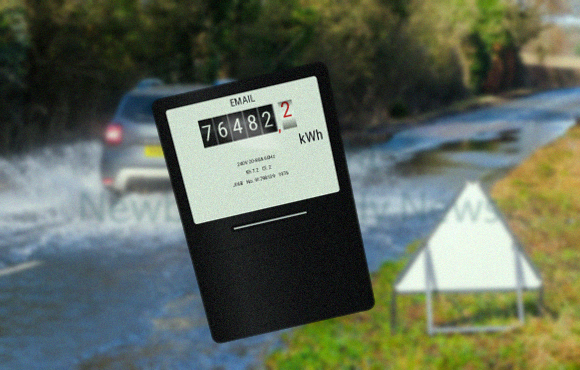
kWh 76482.2
